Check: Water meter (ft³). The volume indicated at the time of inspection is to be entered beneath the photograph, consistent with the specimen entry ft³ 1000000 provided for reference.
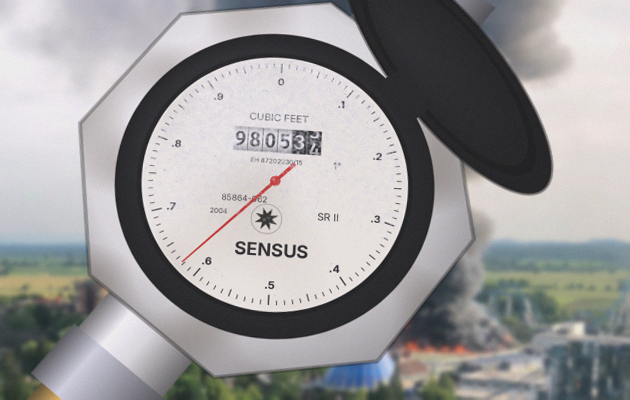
ft³ 980533.62
